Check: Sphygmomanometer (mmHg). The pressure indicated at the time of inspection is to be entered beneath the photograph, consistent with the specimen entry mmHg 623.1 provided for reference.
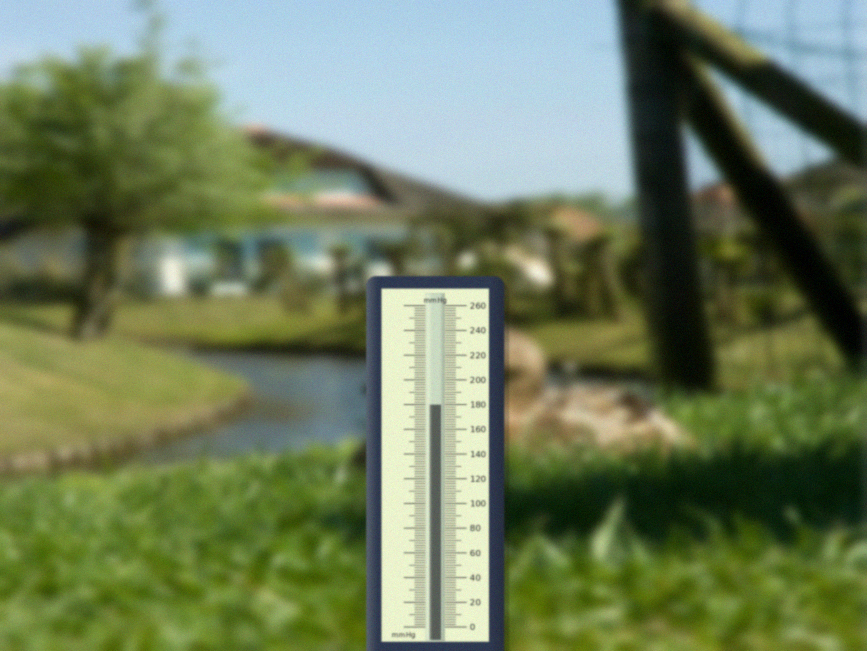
mmHg 180
